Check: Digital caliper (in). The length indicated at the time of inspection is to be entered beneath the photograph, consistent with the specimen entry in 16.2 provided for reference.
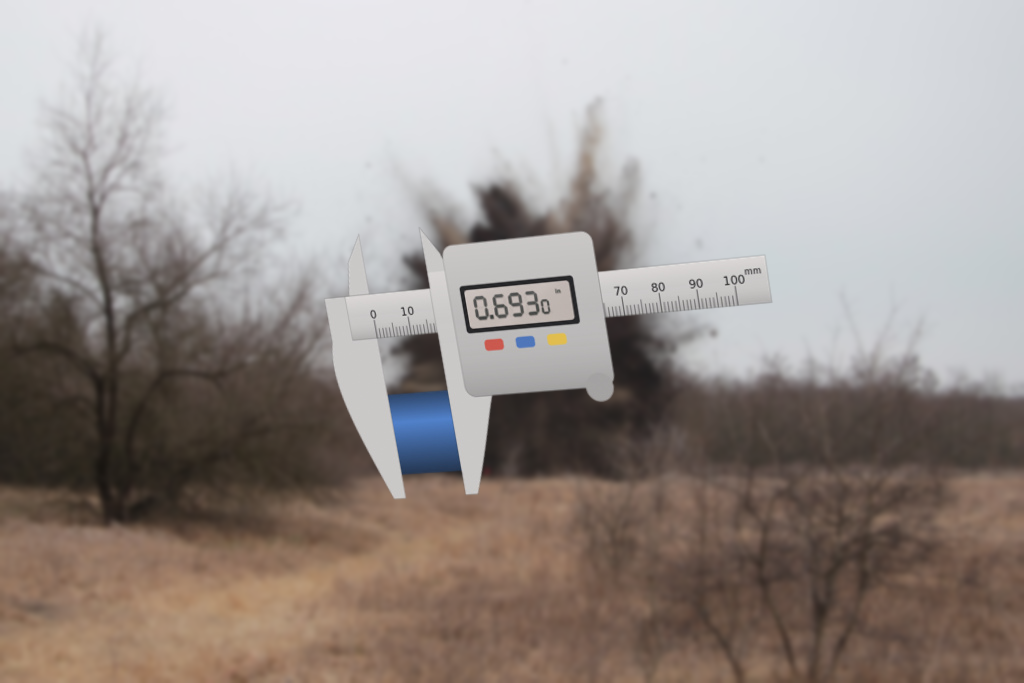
in 0.6930
